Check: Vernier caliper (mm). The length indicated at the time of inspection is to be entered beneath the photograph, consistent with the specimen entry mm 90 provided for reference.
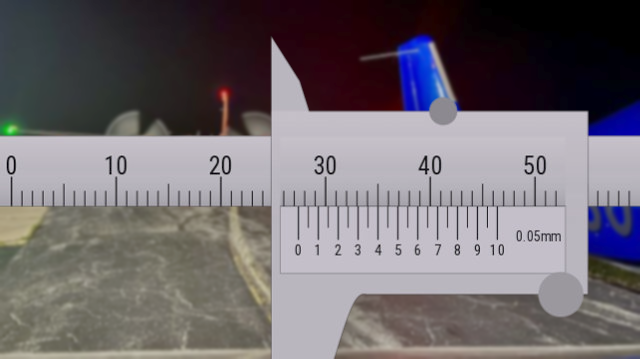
mm 27.4
